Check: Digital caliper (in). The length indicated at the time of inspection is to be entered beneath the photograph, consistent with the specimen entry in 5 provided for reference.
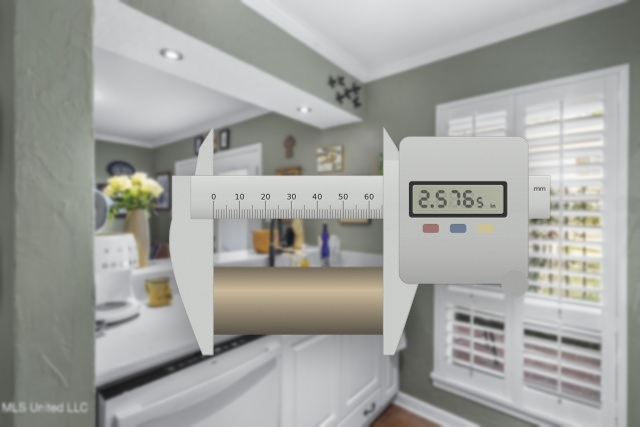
in 2.5765
